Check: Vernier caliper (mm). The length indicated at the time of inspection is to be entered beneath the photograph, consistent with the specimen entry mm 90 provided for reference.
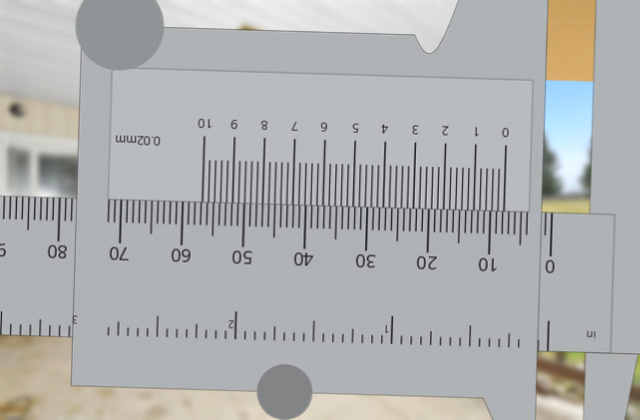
mm 7.8
